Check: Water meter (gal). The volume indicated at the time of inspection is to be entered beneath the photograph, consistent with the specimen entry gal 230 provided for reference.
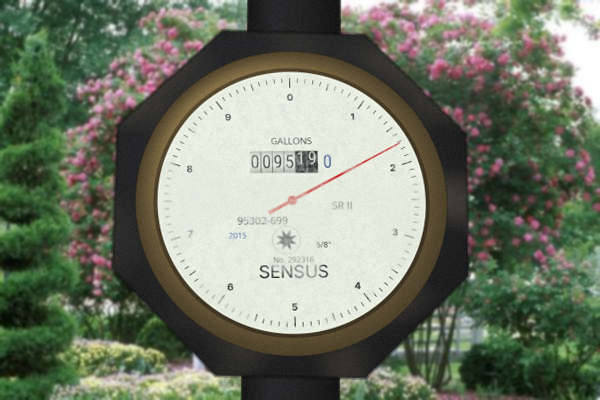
gal 95191.7
